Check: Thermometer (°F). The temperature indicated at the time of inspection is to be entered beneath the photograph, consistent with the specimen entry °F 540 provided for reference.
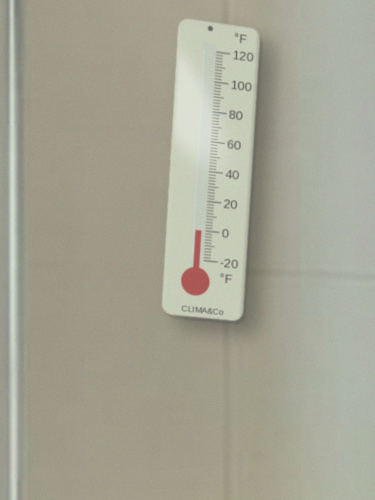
°F 0
